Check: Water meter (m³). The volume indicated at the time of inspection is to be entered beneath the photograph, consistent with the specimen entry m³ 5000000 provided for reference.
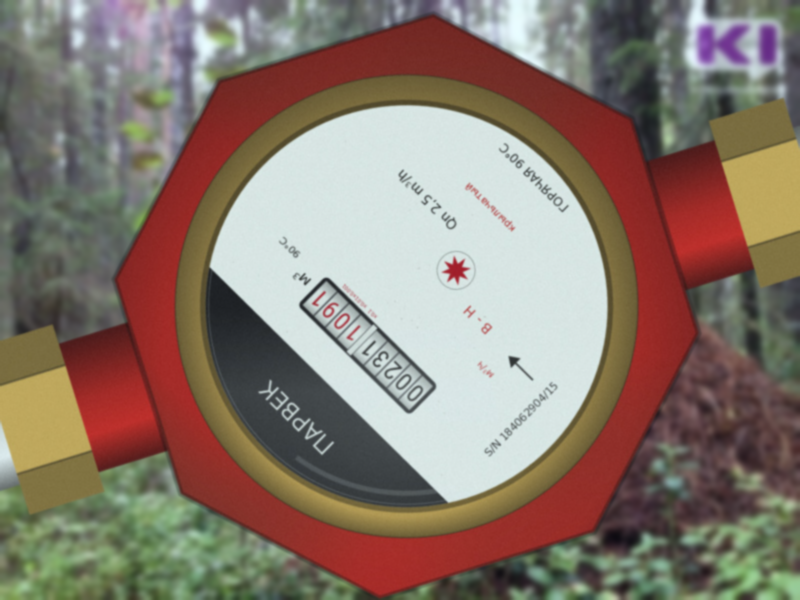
m³ 231.1091
